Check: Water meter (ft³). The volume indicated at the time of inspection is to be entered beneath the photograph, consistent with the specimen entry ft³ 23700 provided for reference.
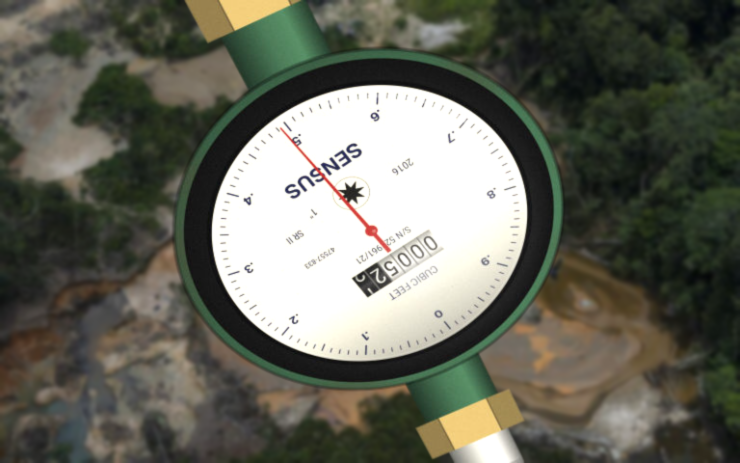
ft³ 521.49
